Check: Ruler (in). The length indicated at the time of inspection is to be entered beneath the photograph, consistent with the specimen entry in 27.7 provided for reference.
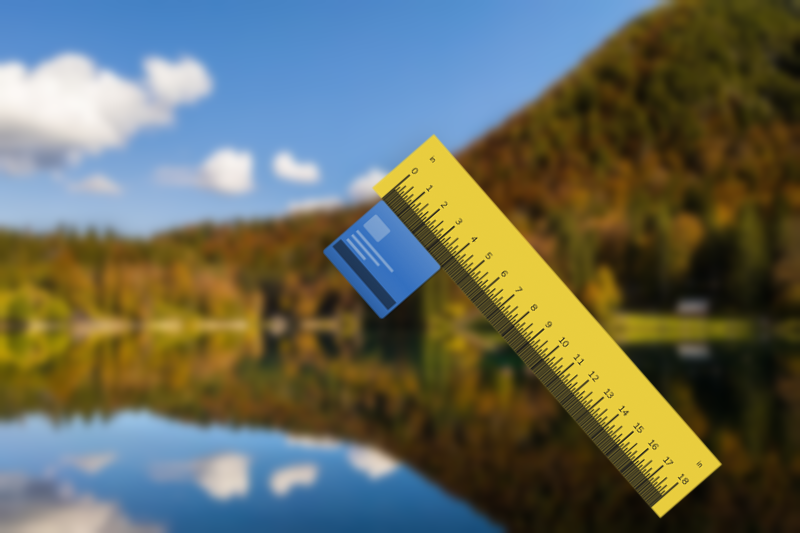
in 4
